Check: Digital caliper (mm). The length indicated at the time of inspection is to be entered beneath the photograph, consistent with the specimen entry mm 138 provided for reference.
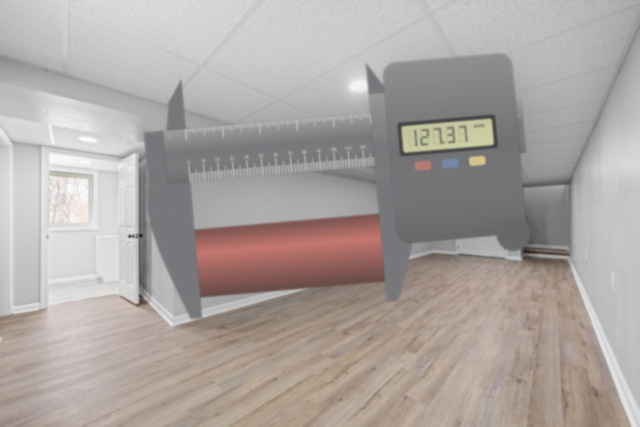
mm 127.37
